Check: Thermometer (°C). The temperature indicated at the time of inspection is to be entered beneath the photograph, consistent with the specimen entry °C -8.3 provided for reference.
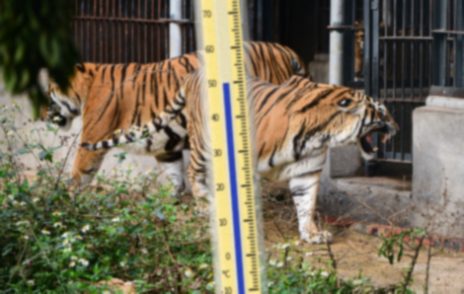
°C 50
